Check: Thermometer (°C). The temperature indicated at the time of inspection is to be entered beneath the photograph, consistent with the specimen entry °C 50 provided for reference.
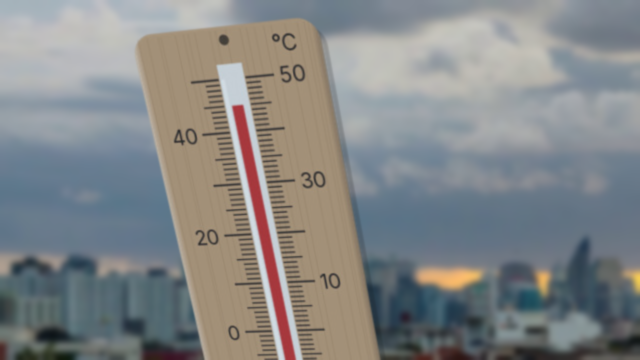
°C 45
